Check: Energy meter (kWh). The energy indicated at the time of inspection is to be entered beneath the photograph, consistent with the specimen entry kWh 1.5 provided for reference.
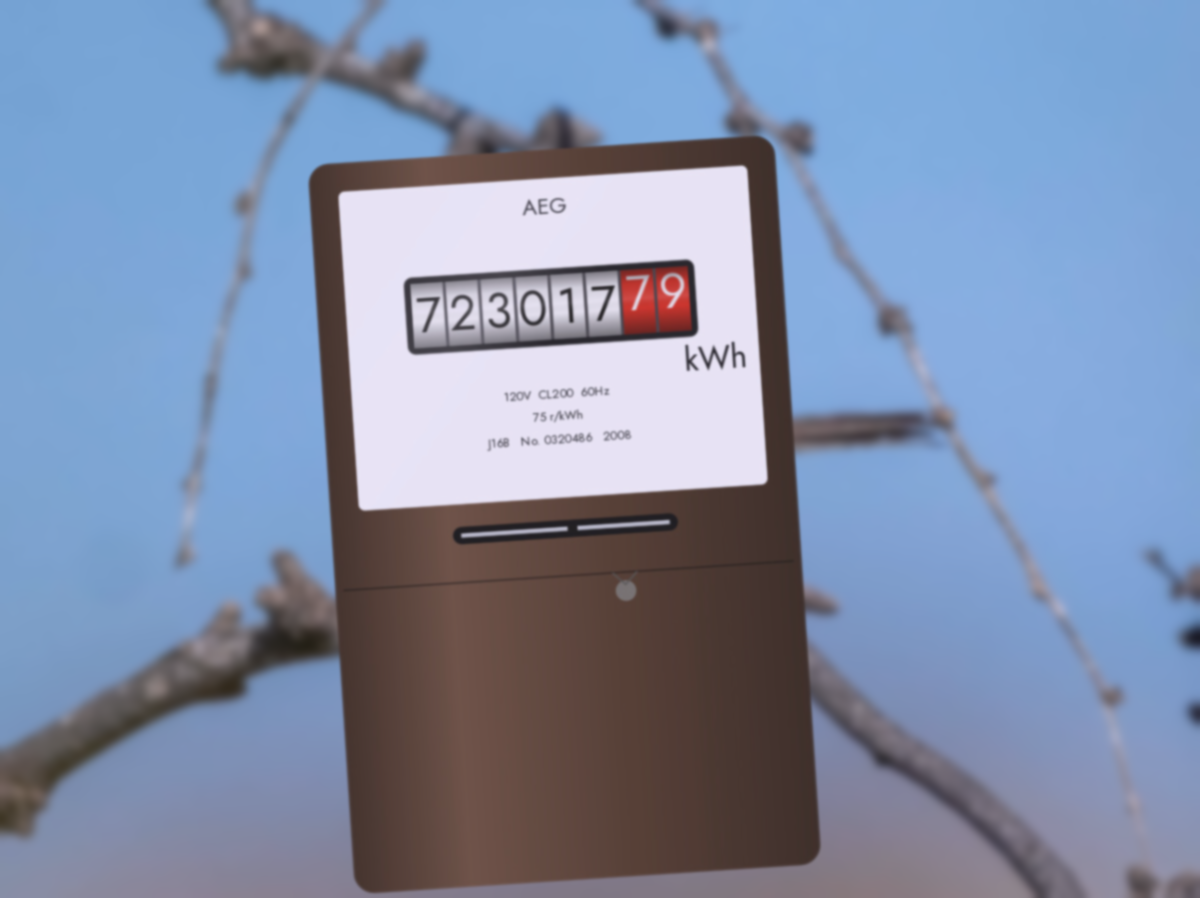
kWh 723017.79
